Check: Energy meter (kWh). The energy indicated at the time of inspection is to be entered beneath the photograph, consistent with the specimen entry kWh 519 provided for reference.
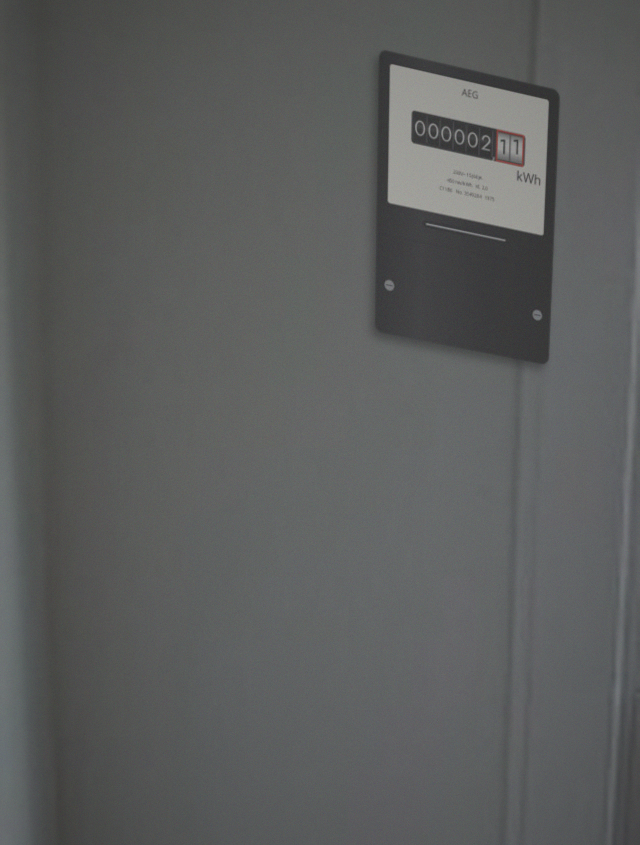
kWh 2.11
